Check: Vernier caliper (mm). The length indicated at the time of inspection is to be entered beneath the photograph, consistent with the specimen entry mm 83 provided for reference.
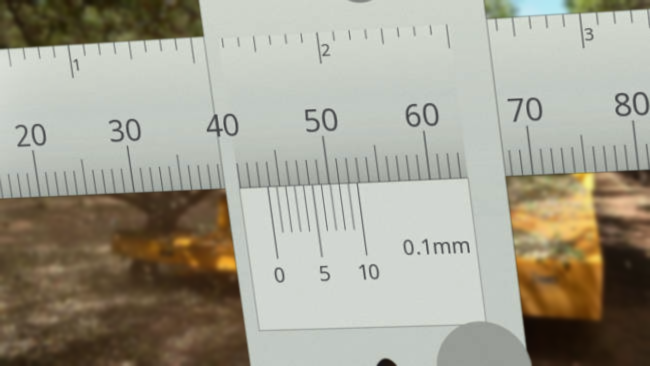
mm 43.8
